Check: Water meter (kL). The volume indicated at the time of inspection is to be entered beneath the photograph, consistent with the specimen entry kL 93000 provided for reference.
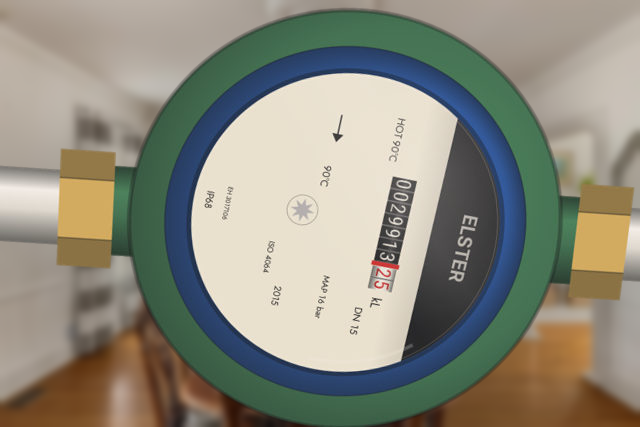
kL 29913.25
